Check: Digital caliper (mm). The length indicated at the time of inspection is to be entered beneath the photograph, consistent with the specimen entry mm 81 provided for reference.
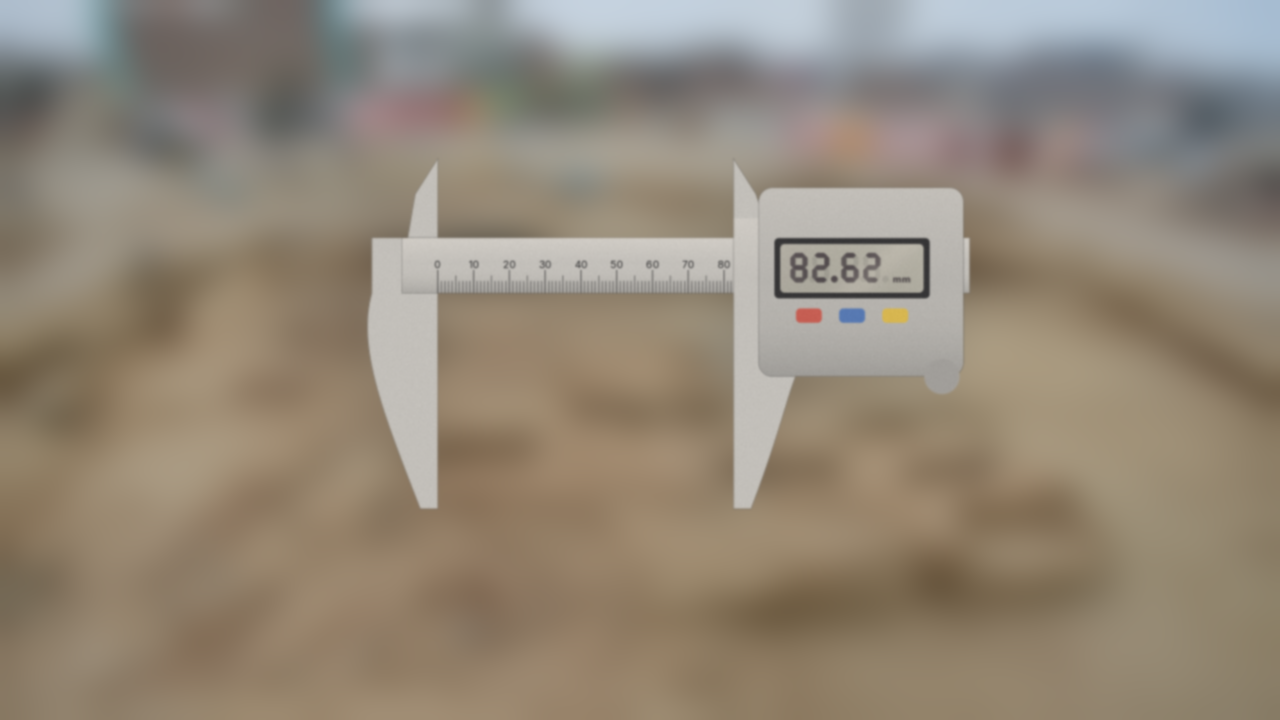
mm 82.62
